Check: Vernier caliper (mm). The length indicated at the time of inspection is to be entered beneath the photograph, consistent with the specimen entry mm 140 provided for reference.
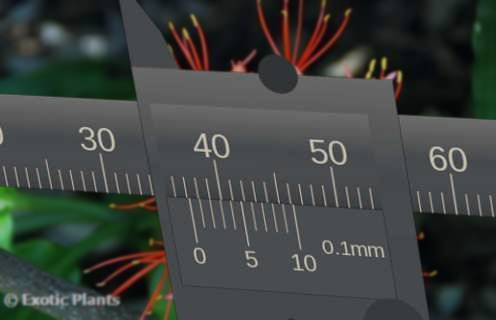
mm 37.2
